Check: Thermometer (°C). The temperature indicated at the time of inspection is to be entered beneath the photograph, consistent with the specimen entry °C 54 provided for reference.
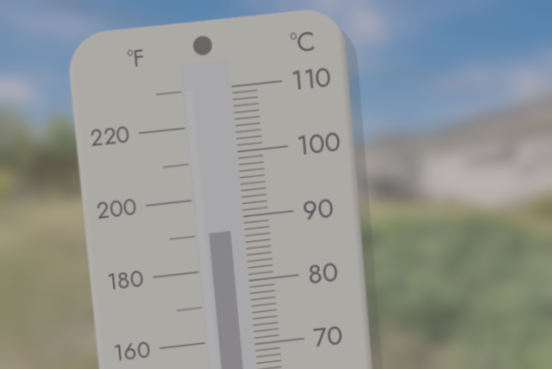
°C 88
